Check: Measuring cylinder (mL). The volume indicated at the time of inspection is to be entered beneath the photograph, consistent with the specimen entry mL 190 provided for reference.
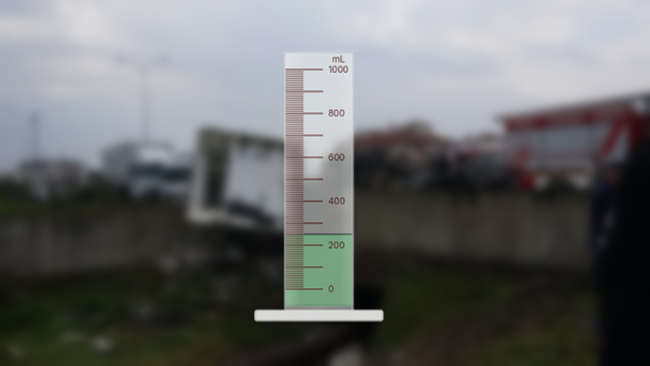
mL 250
